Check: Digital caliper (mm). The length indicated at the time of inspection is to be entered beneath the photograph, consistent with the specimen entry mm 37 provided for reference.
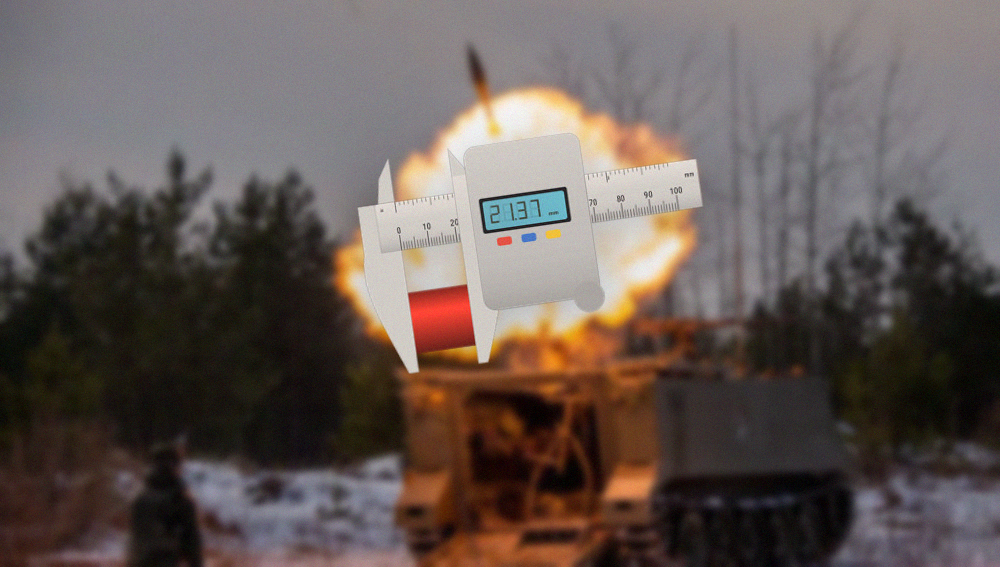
mm 21.37
